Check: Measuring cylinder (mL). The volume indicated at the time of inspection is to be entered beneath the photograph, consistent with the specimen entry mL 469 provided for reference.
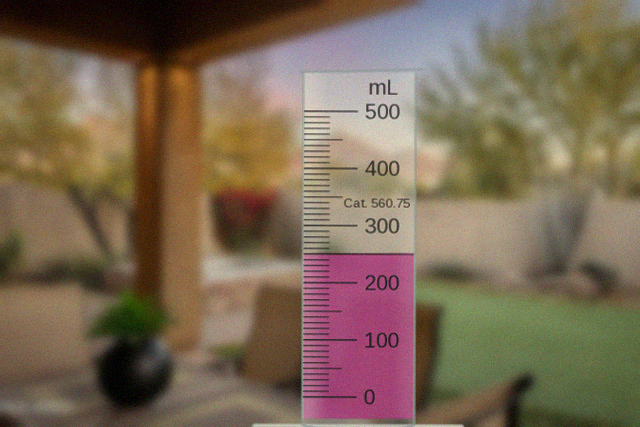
mL 250
